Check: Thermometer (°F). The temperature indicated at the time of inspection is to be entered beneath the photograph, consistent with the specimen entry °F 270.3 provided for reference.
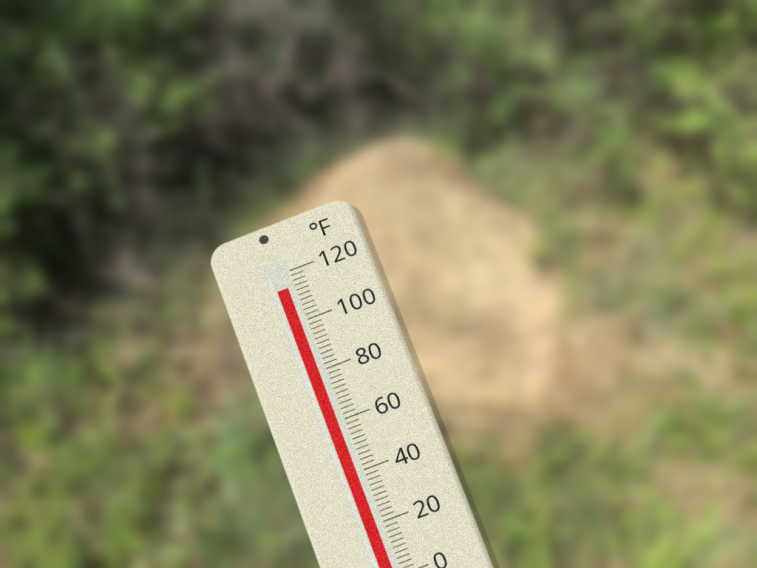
°F 114
